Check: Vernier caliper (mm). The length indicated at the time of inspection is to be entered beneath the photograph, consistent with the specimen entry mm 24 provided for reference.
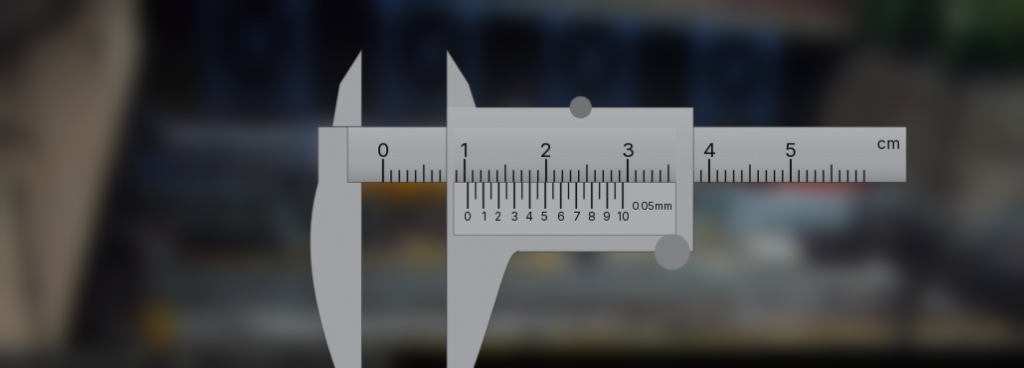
mm 10.4
